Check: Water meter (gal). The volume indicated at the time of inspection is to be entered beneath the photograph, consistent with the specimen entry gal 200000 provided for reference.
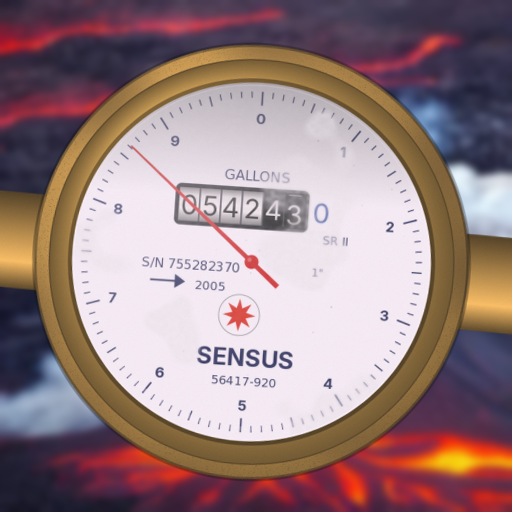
gal 542428.6
